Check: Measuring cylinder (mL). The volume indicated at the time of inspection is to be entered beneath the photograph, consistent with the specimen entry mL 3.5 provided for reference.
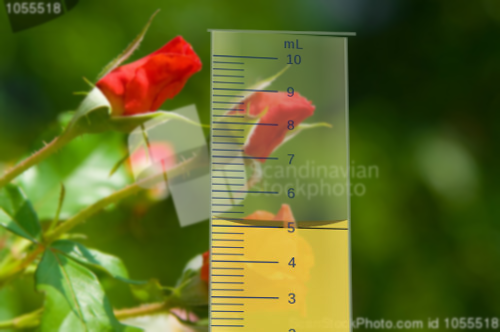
mL 5
